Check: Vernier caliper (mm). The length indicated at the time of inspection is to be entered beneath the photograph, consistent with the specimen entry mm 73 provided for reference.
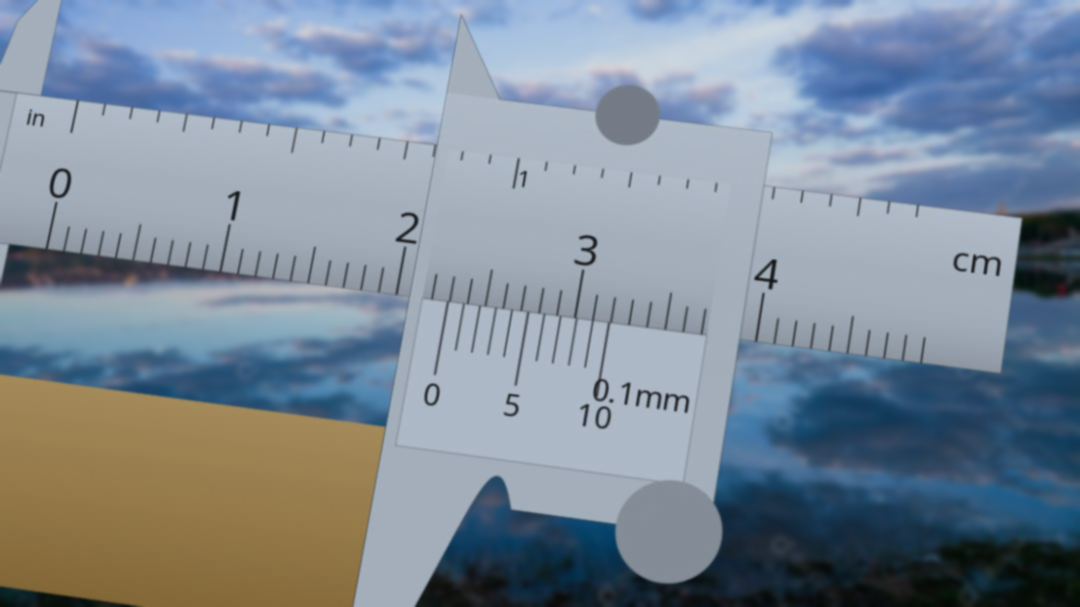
mm 22.9
